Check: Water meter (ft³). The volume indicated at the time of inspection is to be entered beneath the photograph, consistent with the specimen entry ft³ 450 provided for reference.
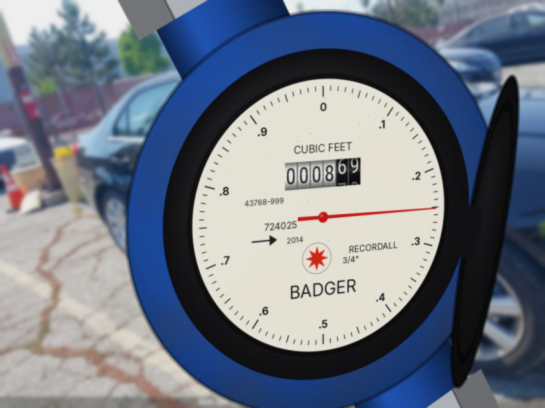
ft³ 869.25
